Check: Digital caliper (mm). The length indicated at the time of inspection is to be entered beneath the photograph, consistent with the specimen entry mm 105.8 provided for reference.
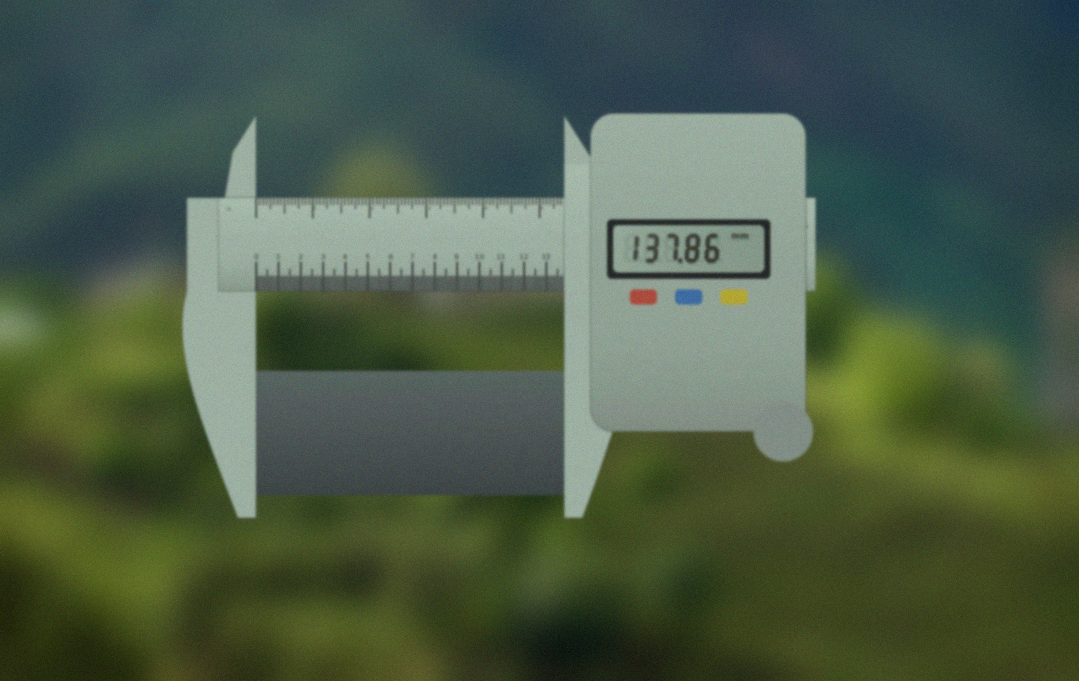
mm 137.86
